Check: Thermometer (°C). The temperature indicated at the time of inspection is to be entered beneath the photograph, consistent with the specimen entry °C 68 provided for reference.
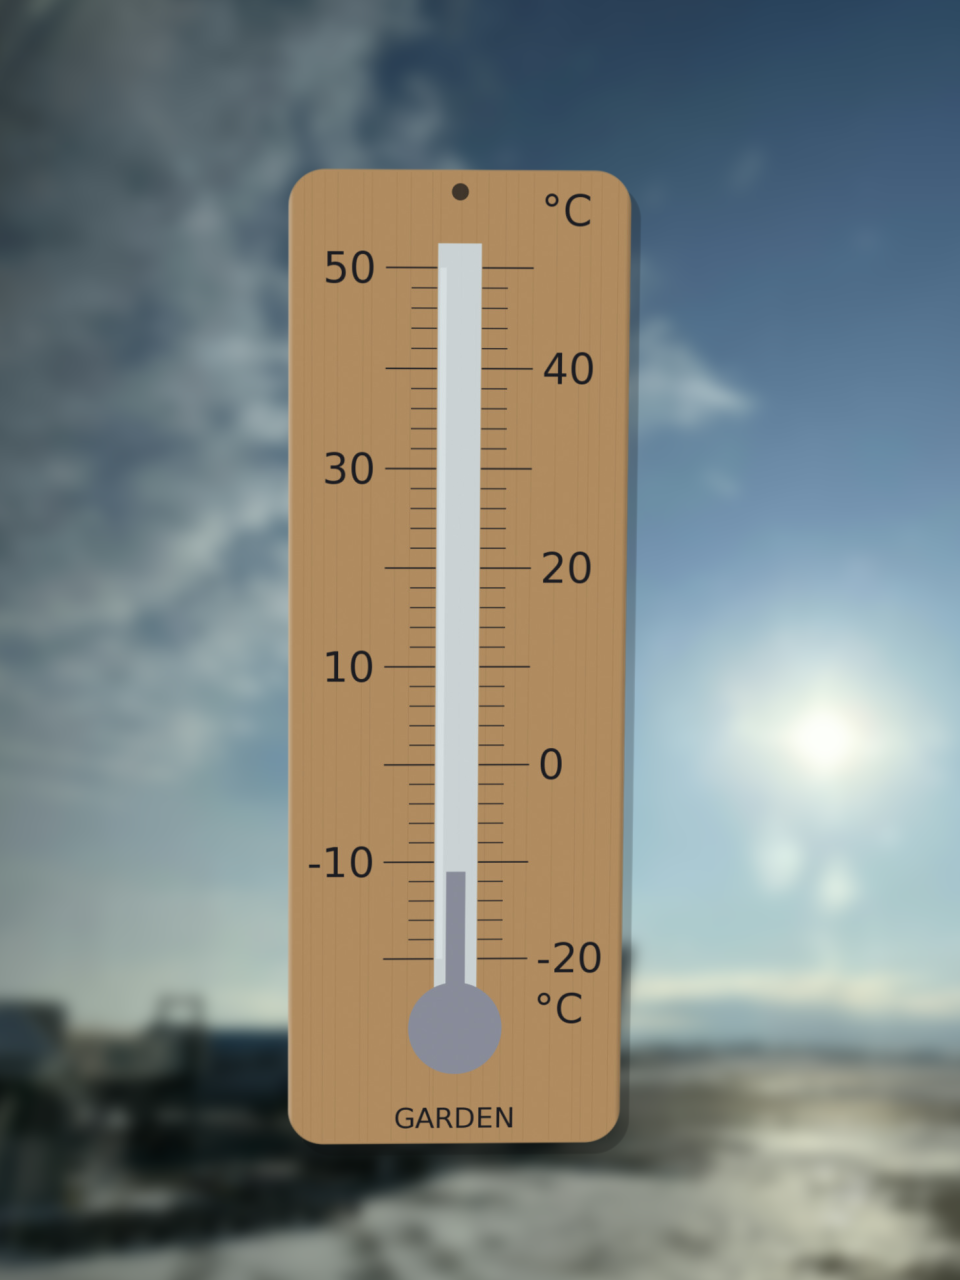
°C -11
